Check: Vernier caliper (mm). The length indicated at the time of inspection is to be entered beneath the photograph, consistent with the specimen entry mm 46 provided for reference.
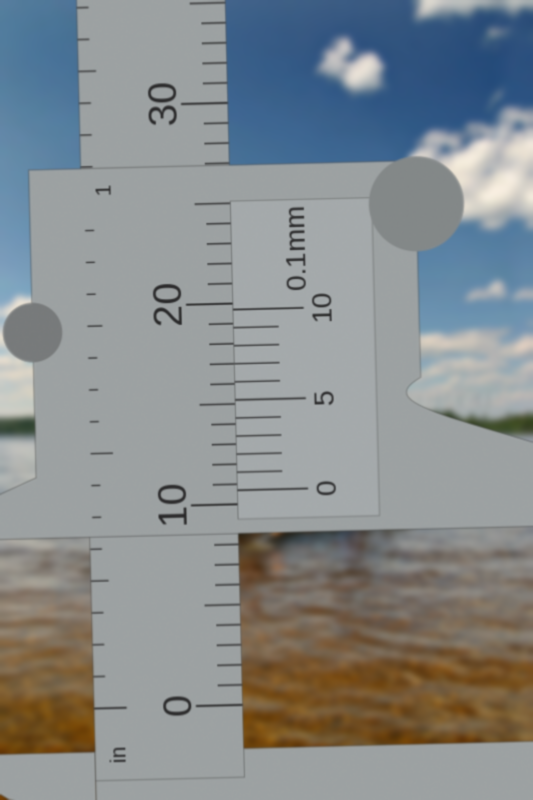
mm 10.7
